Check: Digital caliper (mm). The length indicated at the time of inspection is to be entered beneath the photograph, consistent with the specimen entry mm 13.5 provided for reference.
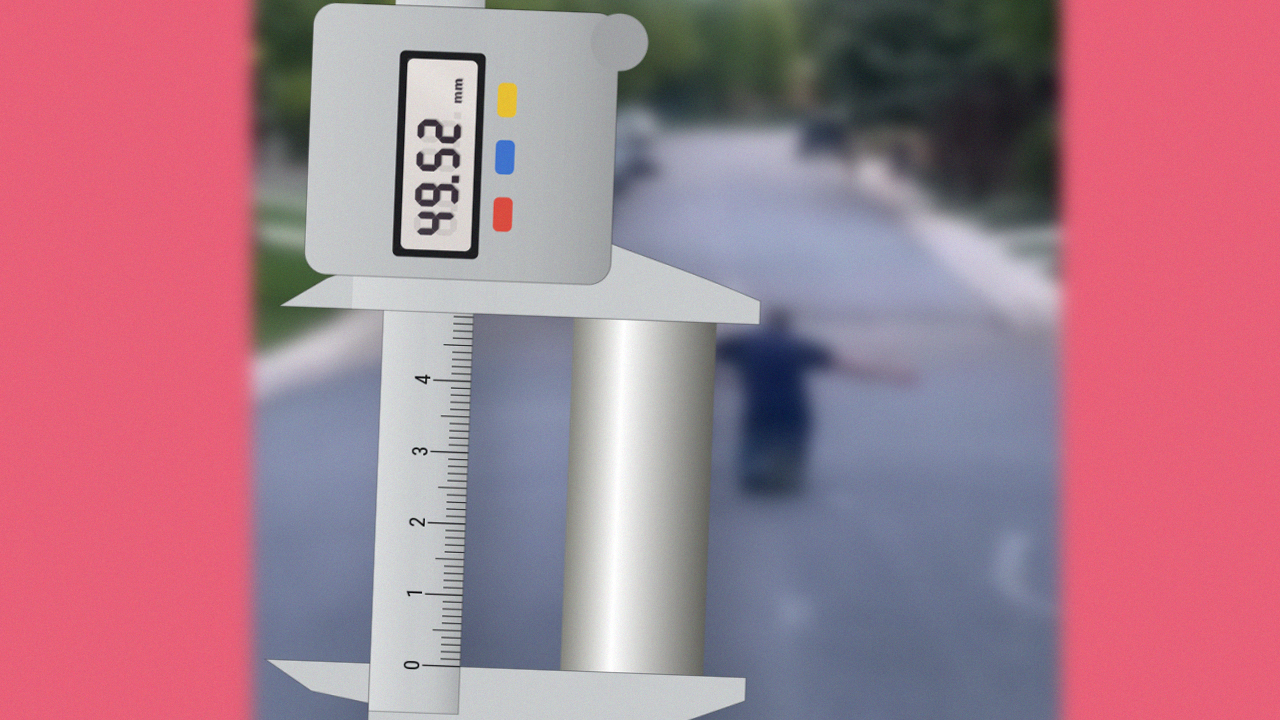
mm 49.52
